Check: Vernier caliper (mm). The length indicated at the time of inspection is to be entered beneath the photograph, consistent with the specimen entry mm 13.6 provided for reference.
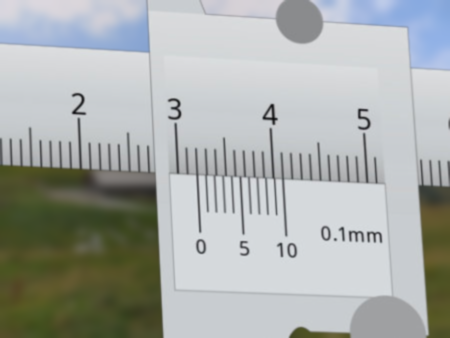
mm 32.0
